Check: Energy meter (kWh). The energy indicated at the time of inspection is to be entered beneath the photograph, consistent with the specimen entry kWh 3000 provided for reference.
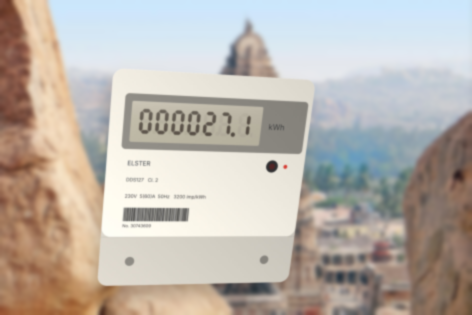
kWh 27.1
